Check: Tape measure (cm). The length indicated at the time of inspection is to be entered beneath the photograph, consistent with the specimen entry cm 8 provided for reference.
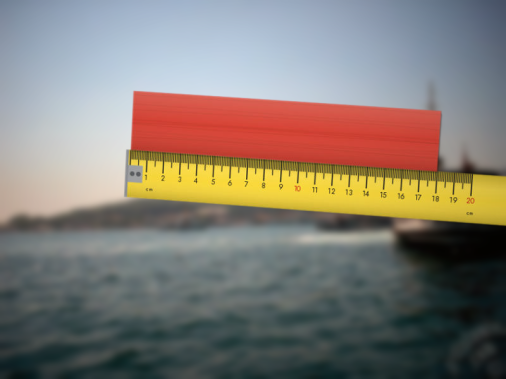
cm 18
